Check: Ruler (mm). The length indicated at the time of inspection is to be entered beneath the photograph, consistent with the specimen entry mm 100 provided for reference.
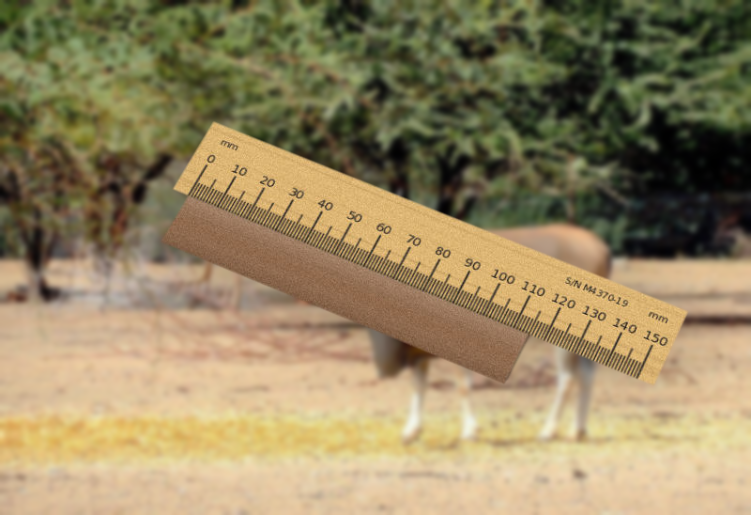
mm 115
